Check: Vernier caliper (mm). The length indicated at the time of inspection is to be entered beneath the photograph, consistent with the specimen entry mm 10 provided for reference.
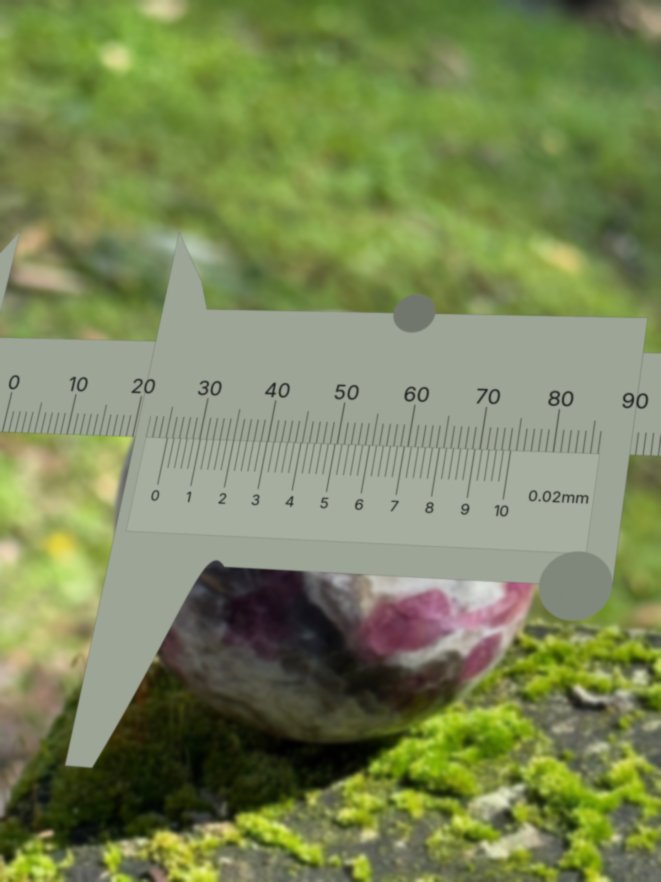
mm 25.2
